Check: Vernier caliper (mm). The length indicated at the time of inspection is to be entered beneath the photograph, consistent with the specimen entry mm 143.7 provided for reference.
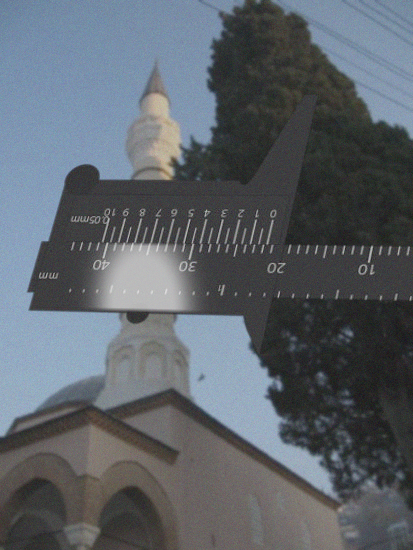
mm 21.6
